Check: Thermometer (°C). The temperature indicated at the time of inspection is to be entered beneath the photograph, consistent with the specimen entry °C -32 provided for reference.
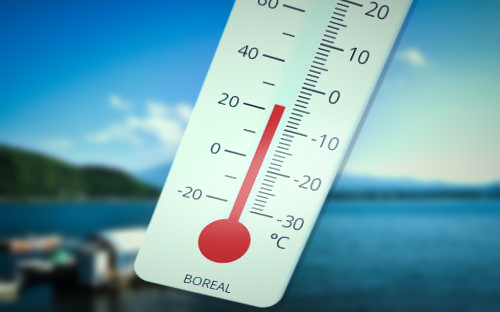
°C -5
